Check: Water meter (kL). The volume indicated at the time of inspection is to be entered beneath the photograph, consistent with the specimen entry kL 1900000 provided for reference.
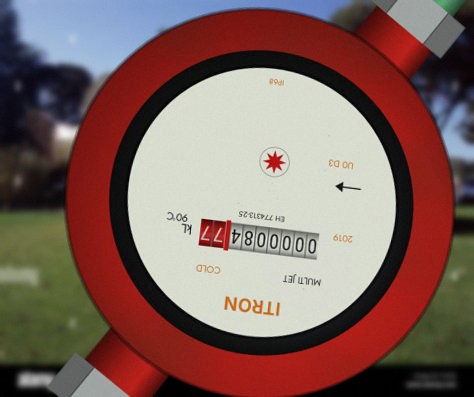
kL 84.77
